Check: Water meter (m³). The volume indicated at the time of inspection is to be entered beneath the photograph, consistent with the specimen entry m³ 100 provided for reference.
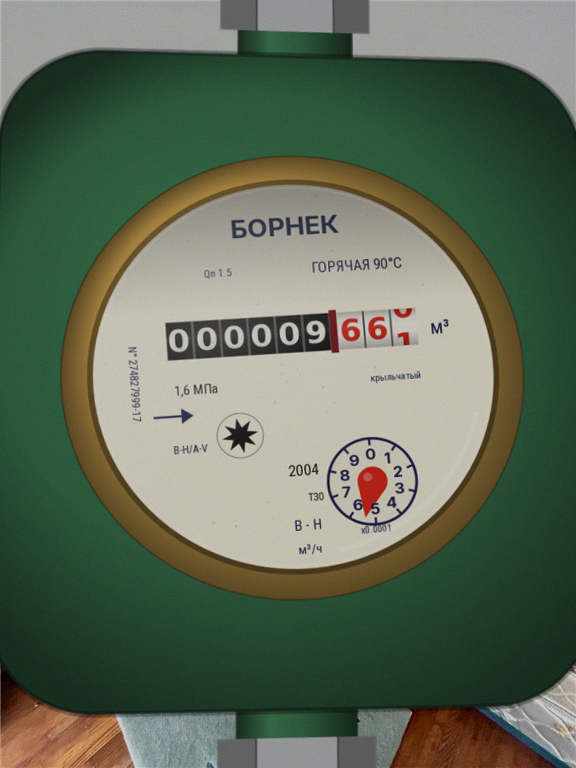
m³ 9.6605
